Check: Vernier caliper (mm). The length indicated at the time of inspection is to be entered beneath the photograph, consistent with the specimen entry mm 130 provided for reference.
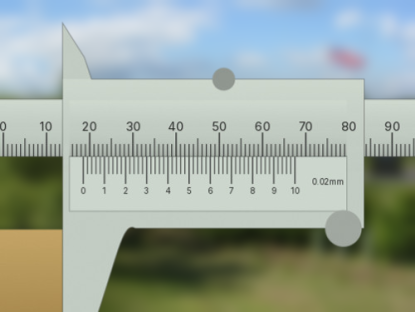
mm 18.5
